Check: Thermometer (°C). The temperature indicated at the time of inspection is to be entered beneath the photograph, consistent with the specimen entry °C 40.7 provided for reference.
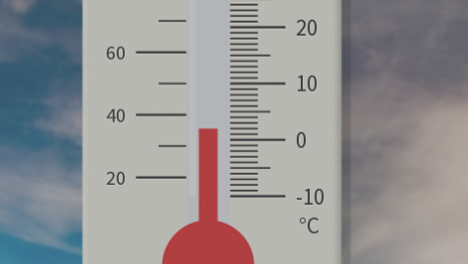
°C 2
